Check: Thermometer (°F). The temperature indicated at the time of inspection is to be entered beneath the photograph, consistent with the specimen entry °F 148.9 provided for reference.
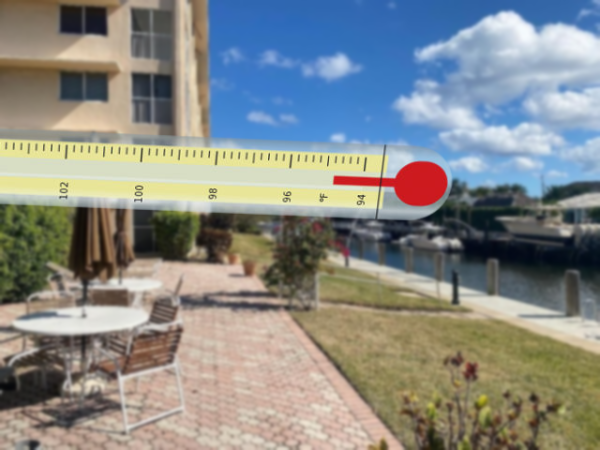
°F 94.8
